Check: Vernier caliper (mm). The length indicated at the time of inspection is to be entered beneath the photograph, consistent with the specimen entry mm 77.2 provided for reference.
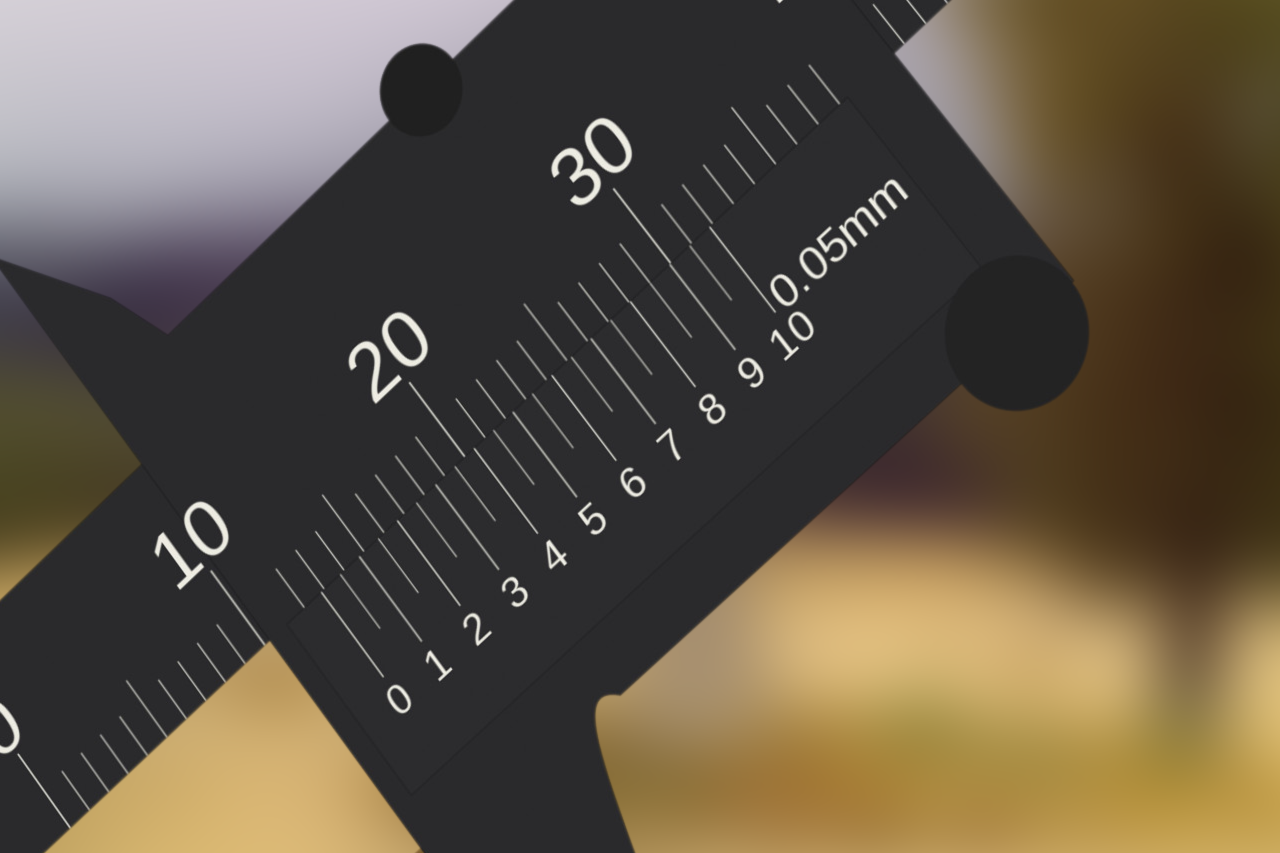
mm 12.85
